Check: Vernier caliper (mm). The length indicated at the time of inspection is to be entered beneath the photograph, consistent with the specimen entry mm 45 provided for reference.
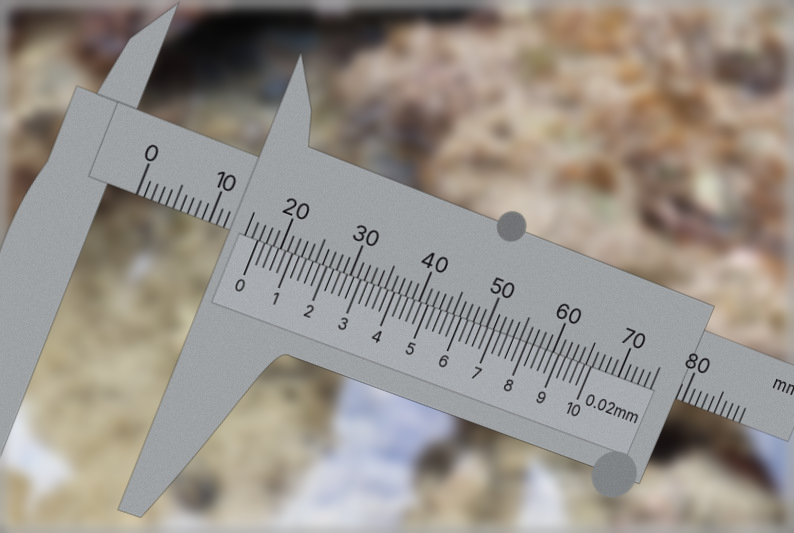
mm 16.8
